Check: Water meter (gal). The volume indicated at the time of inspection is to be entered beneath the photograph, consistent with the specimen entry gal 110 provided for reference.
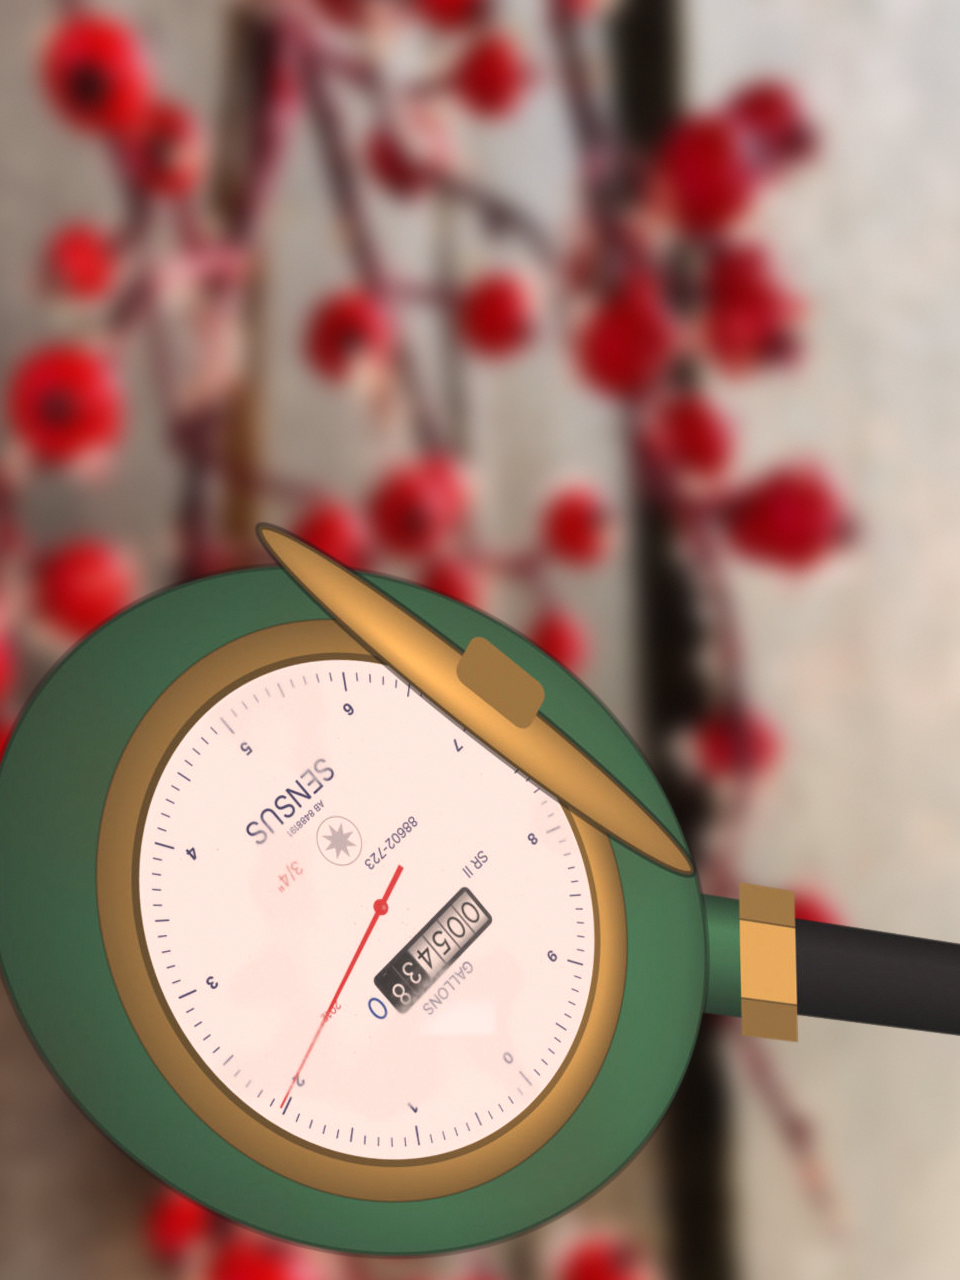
gal 54382.0
